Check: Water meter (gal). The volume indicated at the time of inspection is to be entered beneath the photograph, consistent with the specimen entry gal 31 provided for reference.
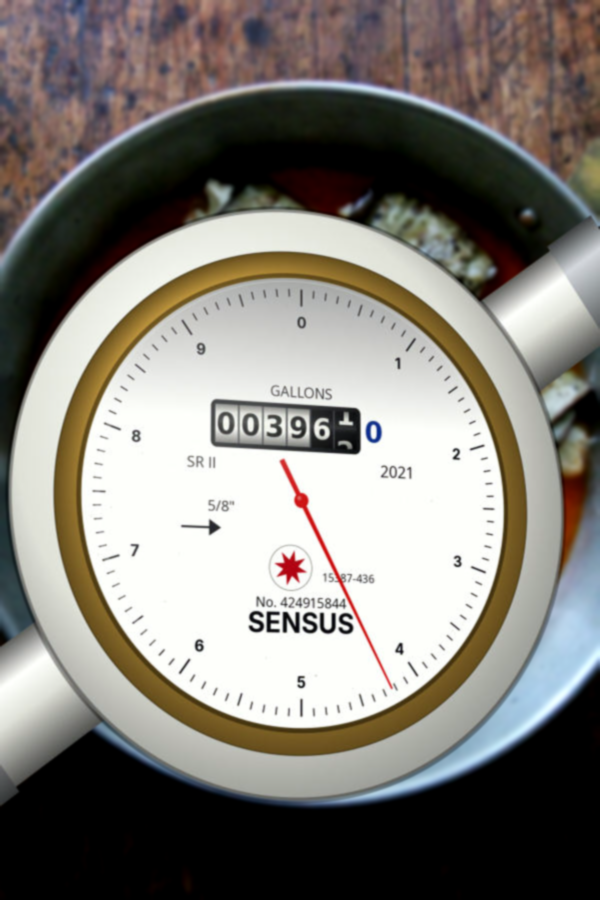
gal 39614.2
